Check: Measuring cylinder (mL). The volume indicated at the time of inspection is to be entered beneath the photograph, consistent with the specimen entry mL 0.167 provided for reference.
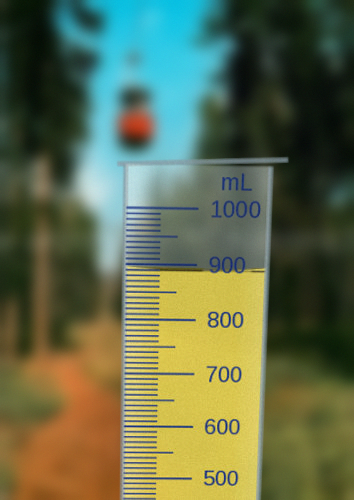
mL 890
